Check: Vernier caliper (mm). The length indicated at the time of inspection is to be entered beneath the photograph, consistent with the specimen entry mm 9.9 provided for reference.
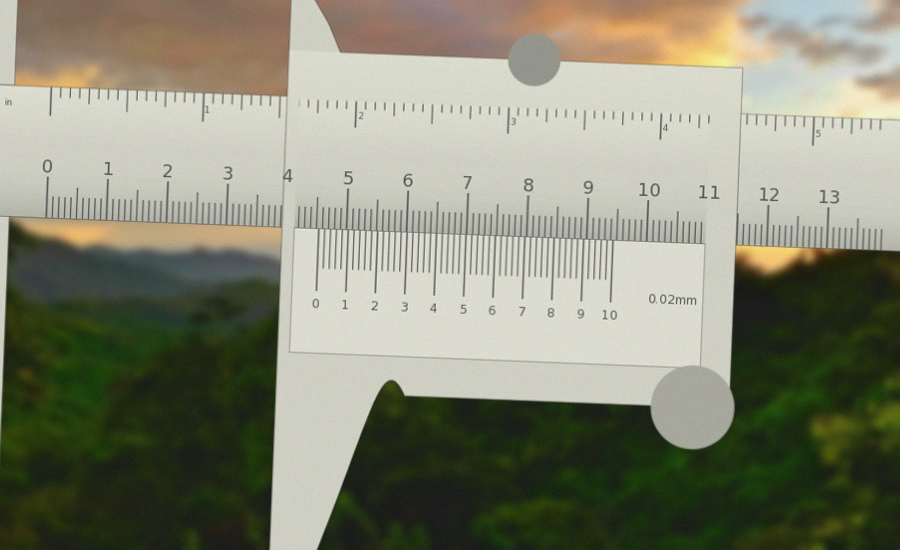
mm 45.4
